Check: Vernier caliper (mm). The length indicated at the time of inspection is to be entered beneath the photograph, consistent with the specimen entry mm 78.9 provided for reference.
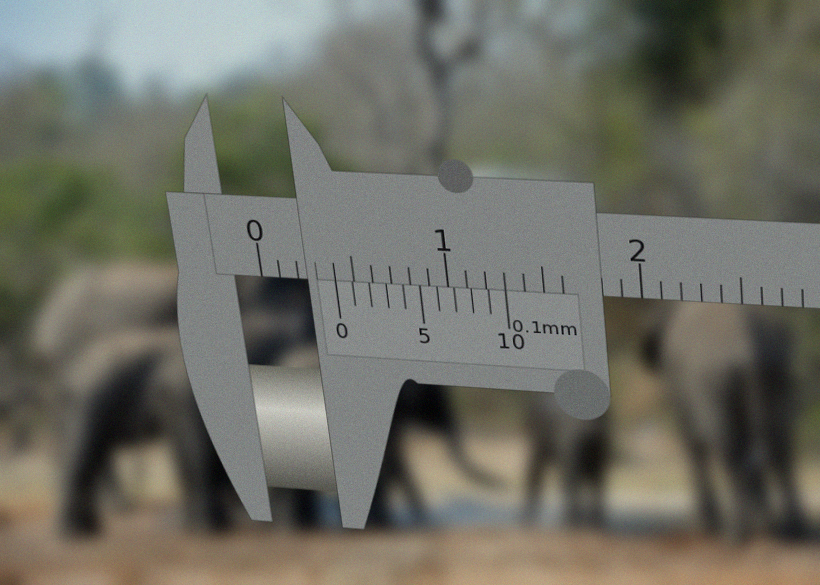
mm 4.0
